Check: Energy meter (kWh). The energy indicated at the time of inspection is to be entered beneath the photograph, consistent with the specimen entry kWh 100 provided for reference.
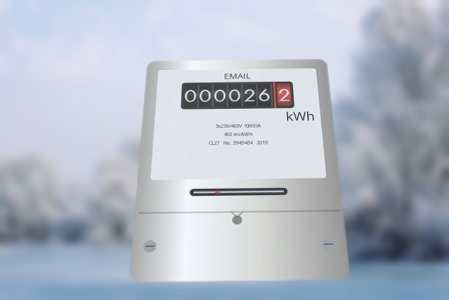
kWh 26.2
